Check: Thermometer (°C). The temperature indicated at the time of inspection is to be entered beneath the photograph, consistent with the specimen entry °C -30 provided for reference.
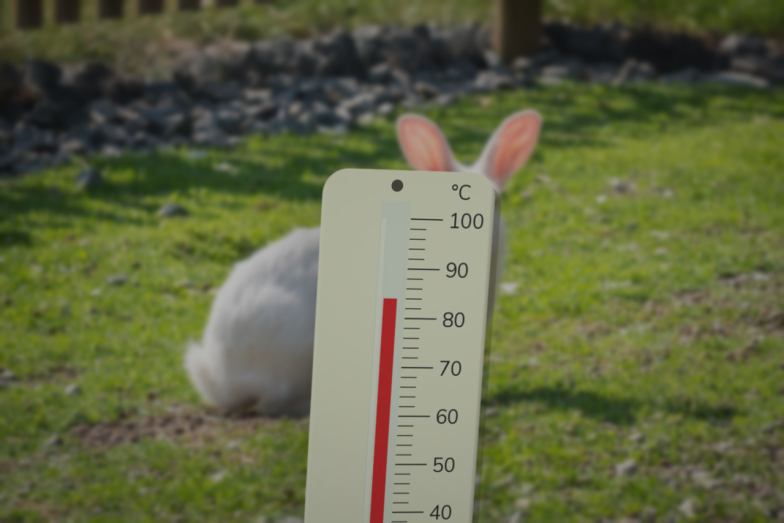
°C 84
